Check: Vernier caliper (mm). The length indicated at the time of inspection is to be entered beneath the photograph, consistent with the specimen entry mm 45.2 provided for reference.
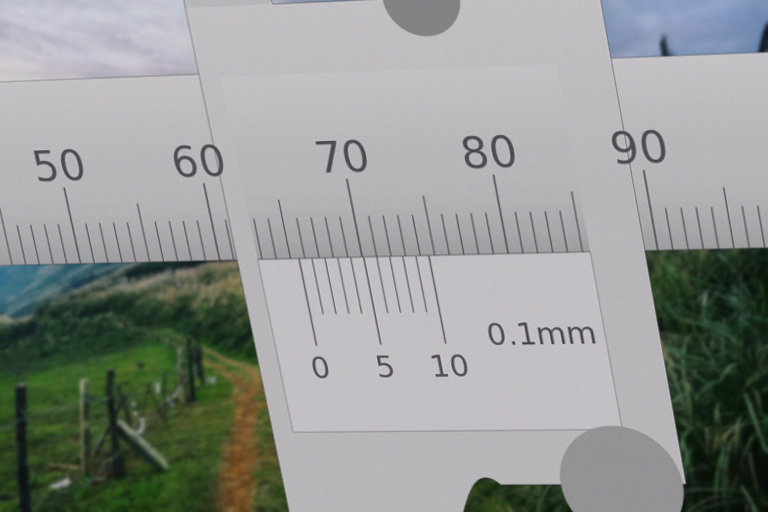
mm 65.6
